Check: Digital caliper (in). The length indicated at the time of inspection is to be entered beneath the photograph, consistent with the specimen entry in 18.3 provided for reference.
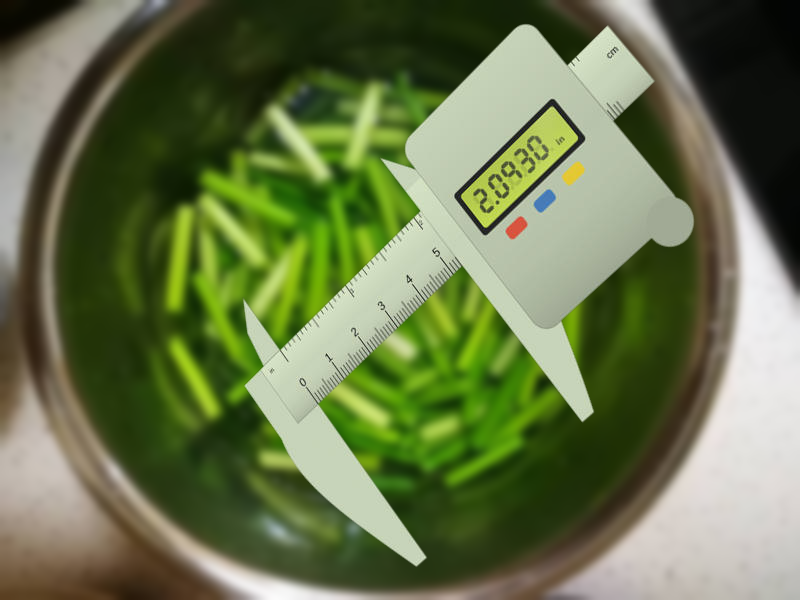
in 2.0930
